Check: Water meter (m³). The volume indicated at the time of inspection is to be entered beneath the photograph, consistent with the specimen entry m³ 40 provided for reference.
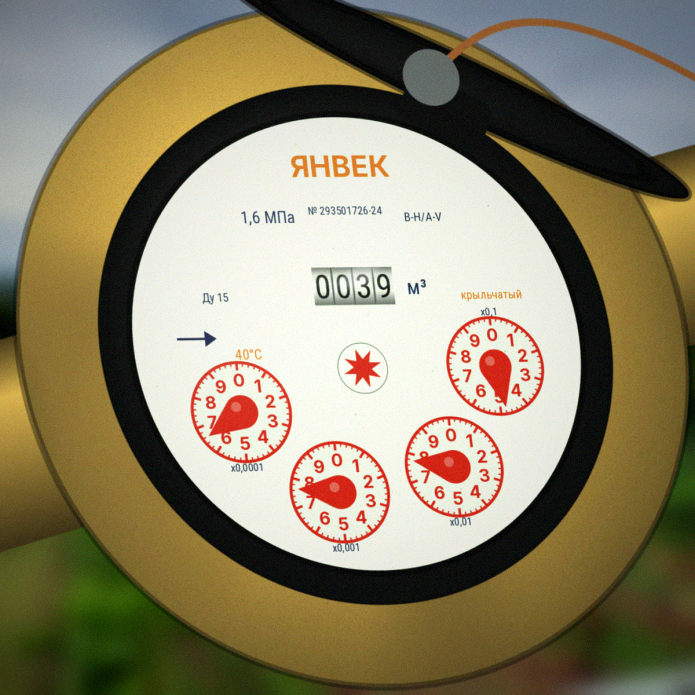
m³ 39.4776
